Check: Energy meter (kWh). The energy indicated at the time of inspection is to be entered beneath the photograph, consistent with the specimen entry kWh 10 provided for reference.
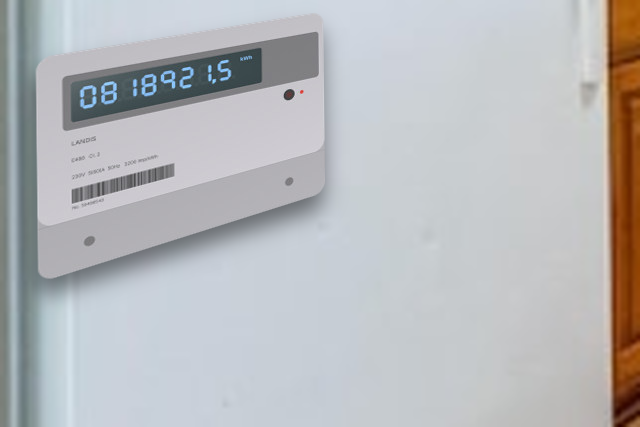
kWh 818921.5
